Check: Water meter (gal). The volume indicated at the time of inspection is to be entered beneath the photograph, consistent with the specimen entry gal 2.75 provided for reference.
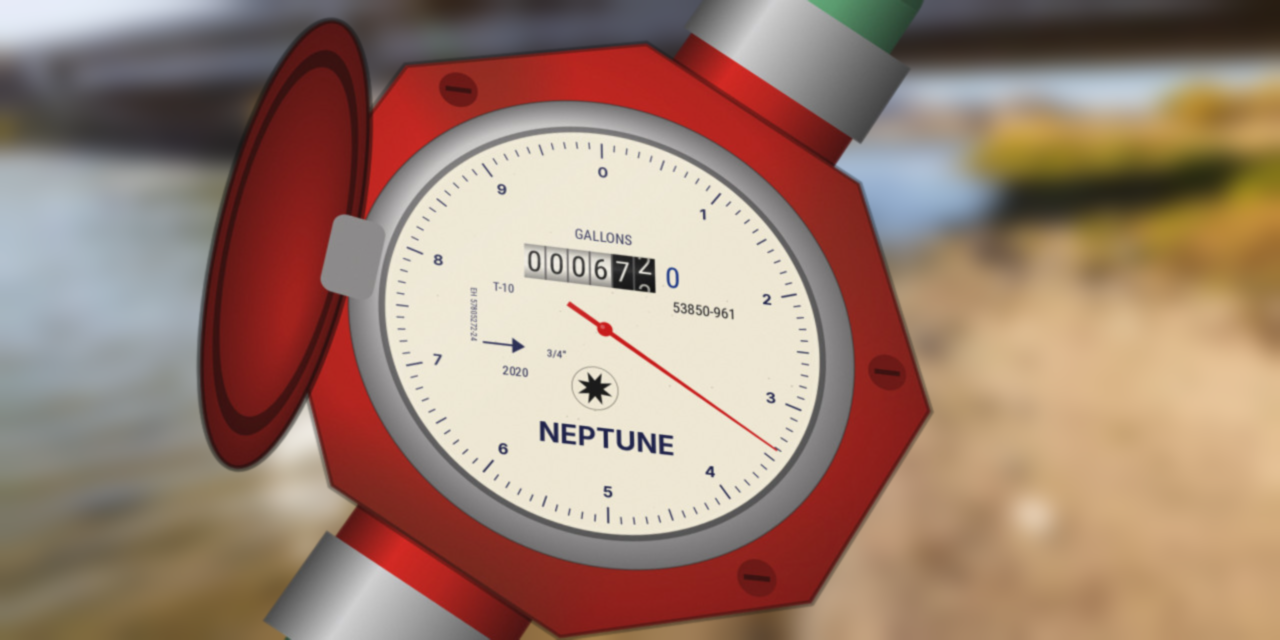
gal 6723.4
